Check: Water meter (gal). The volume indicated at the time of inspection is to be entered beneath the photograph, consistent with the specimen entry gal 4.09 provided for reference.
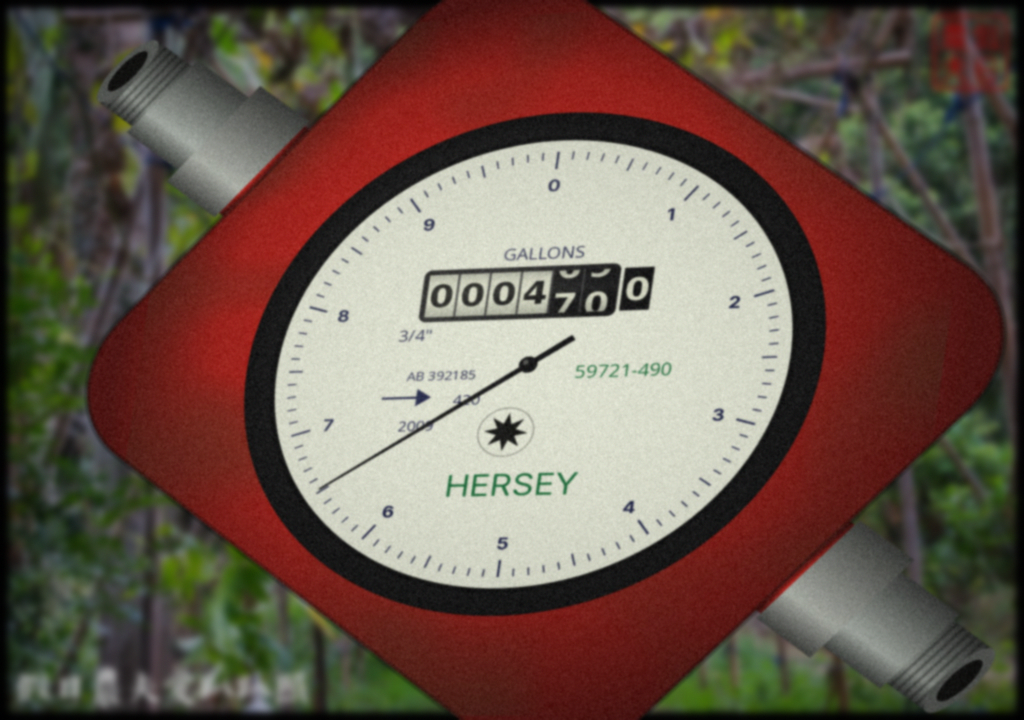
gal 4696.5
